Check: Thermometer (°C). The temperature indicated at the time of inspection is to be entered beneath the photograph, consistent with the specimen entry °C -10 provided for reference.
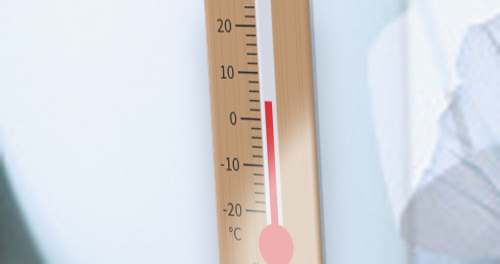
°C 4
